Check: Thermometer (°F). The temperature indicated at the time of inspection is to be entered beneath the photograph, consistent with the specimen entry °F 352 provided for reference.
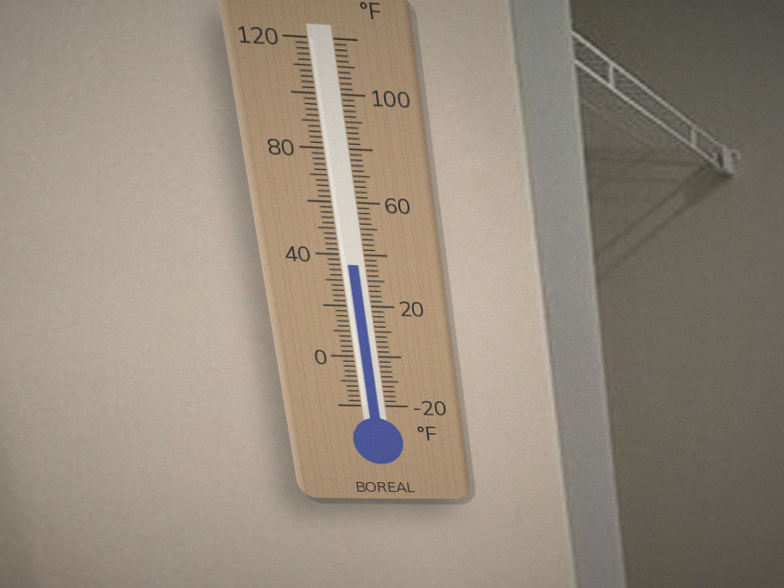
°F 36
